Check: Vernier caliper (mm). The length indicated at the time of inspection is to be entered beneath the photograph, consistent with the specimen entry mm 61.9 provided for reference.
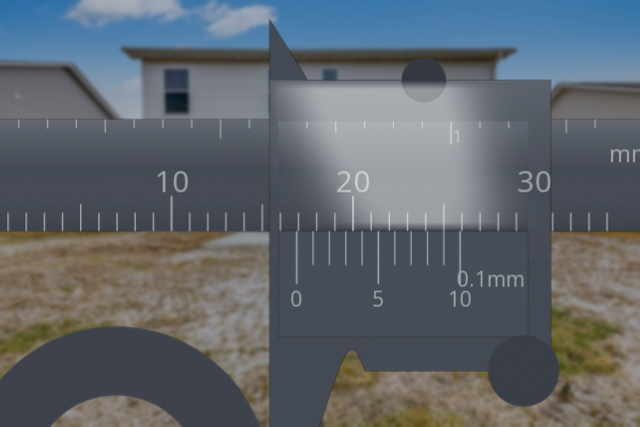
mm 16.9
